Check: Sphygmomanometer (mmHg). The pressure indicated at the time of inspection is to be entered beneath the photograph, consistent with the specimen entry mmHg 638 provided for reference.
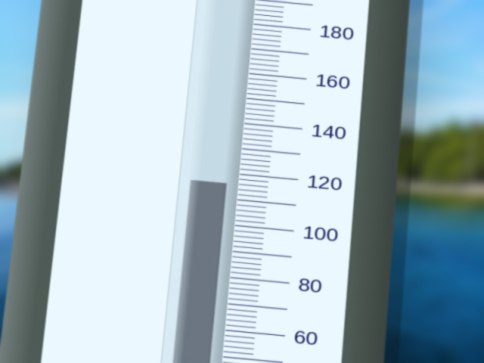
mmHg 116
